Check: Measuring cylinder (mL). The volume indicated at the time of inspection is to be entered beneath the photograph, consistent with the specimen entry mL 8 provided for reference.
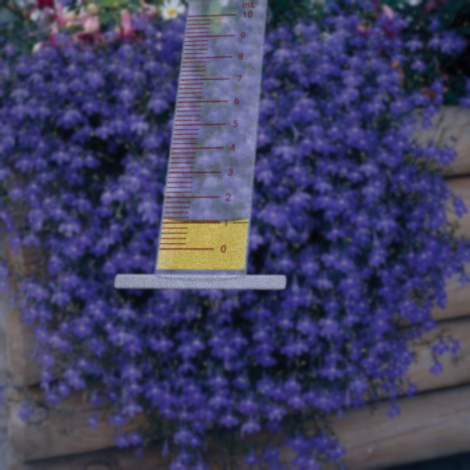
mL 1
